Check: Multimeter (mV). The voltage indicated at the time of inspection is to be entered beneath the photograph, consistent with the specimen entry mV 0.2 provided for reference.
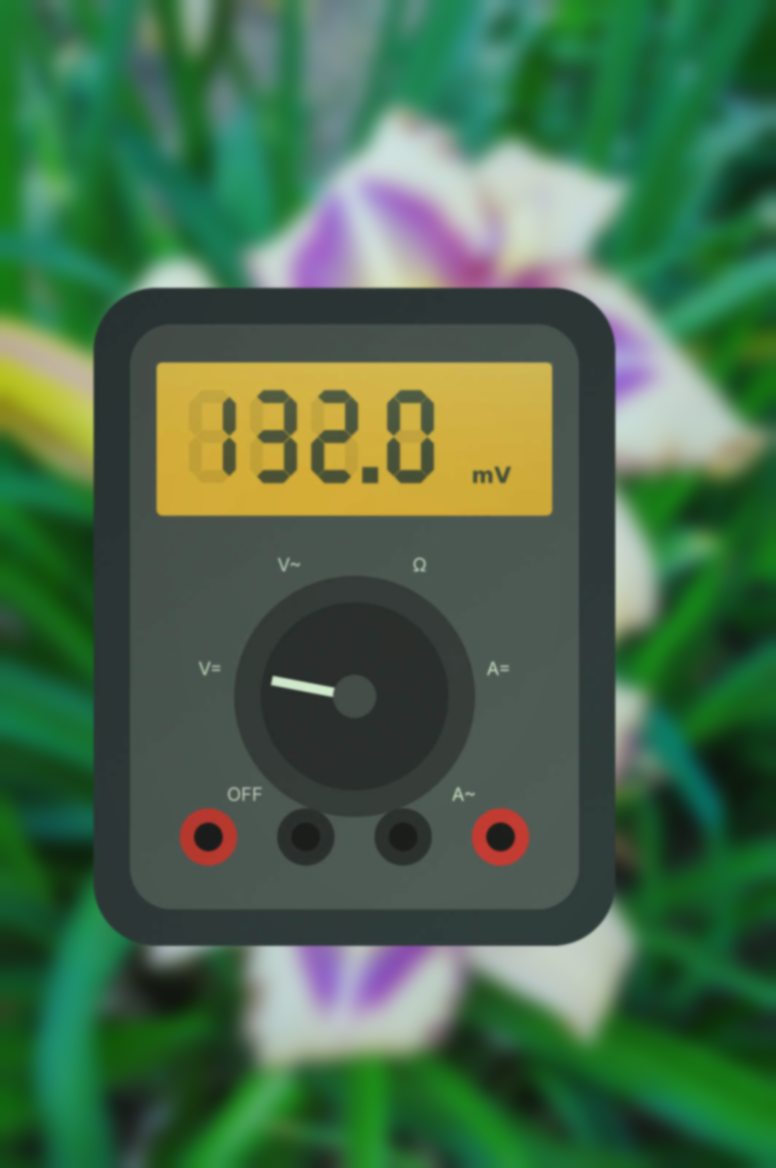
mV 132.0
